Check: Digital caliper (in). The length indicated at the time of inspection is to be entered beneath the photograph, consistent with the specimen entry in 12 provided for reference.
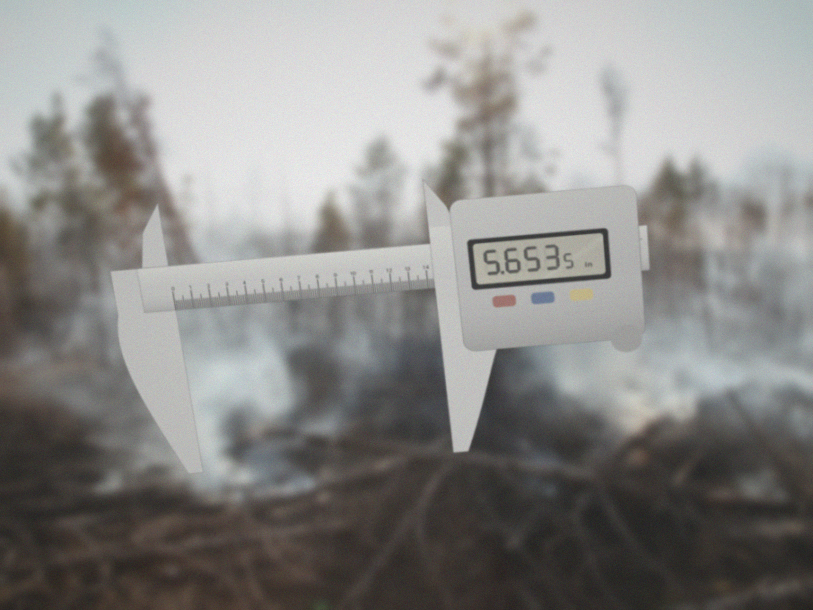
in 5.6535
